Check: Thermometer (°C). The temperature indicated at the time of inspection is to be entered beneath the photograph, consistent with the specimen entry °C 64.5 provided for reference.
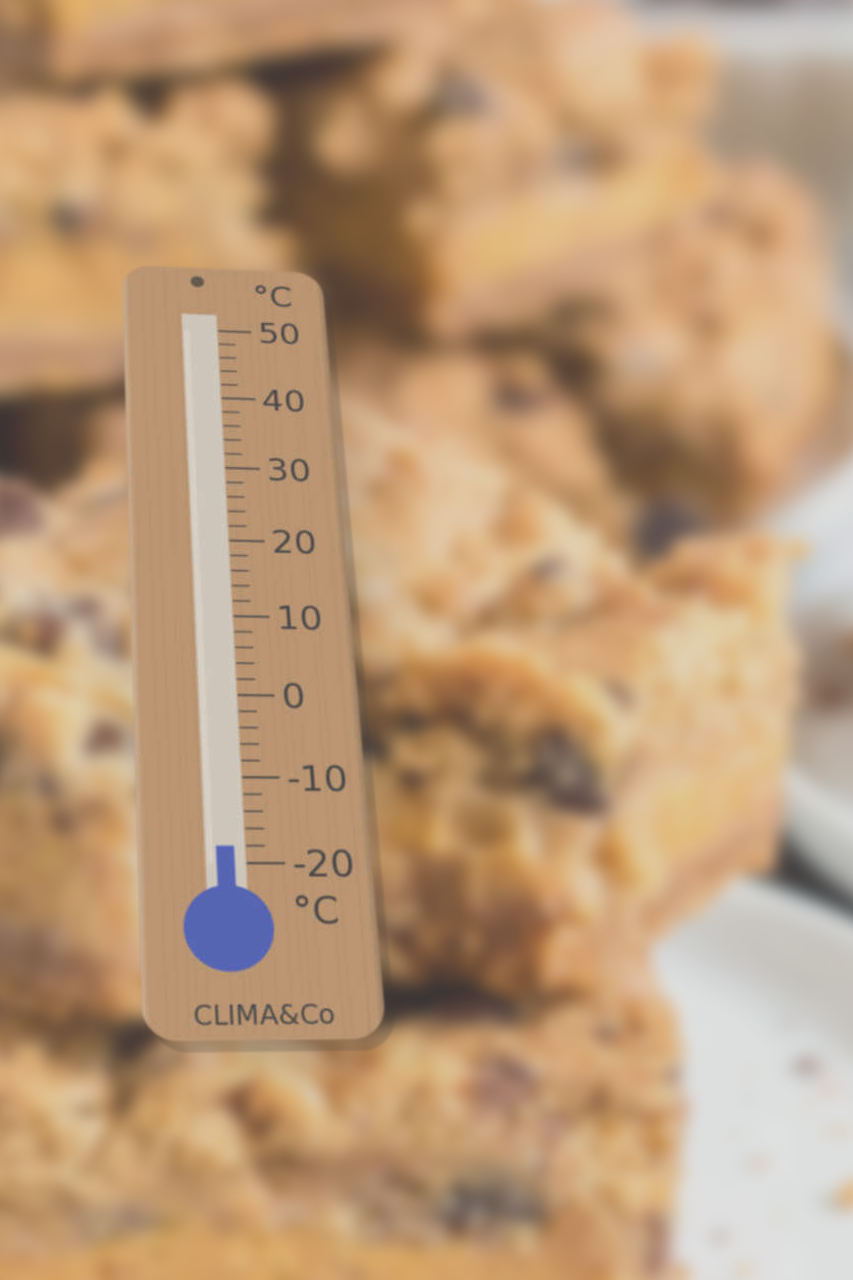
°C -18
